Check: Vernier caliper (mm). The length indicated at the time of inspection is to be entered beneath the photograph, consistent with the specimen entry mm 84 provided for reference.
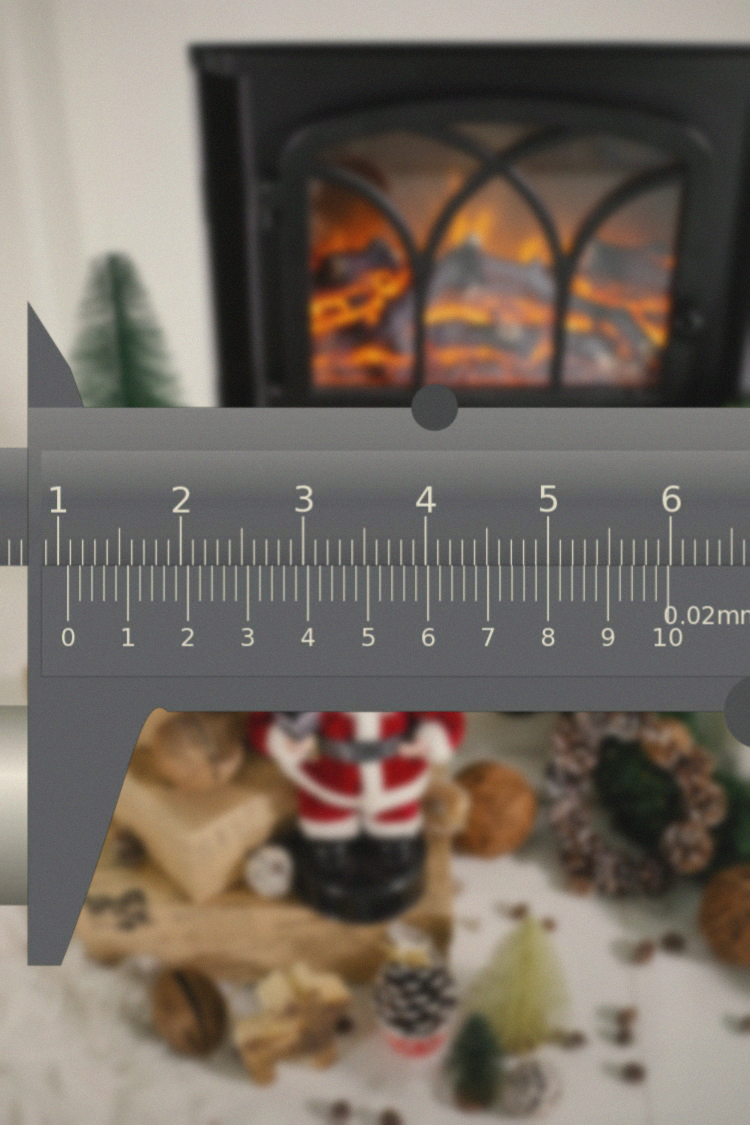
mm 10.8
